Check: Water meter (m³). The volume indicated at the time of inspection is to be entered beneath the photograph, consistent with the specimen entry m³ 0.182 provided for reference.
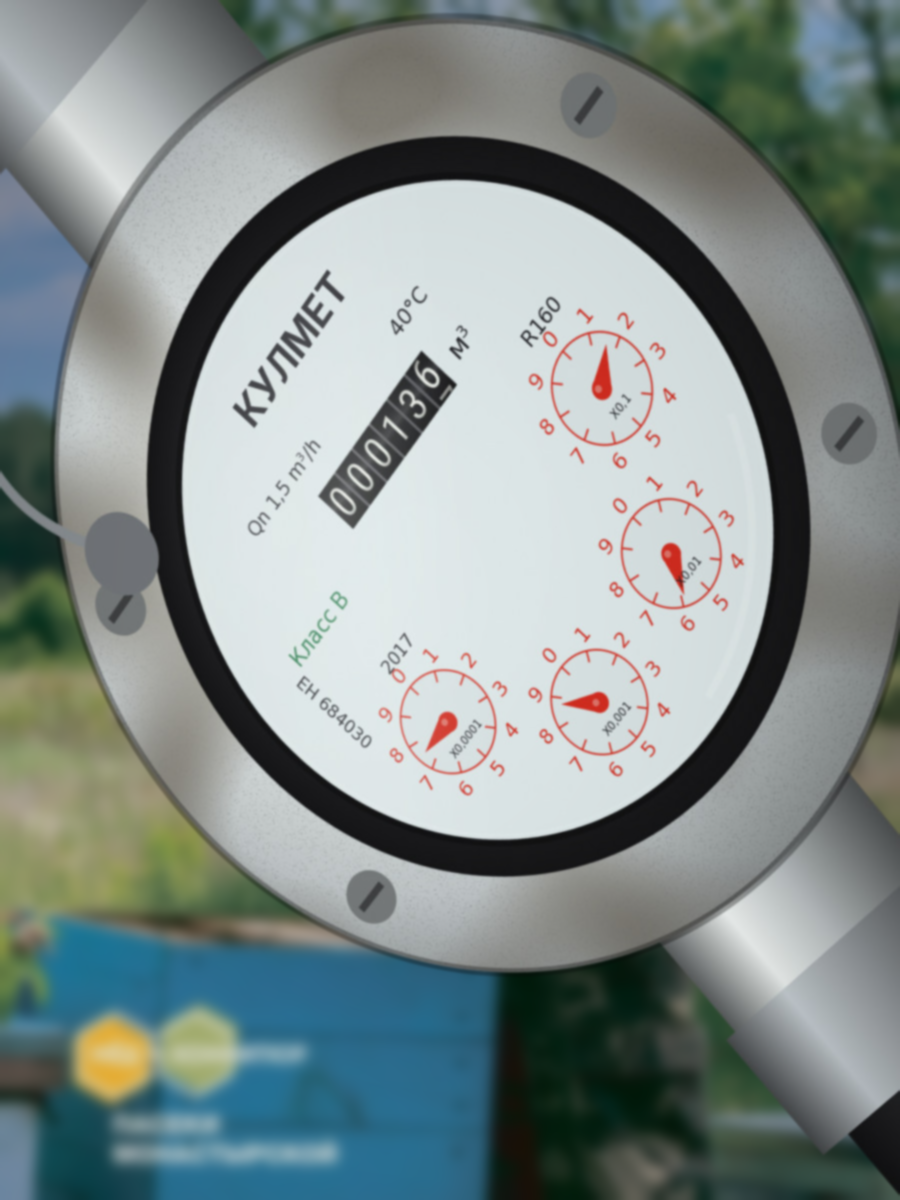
m³ 136.1587
